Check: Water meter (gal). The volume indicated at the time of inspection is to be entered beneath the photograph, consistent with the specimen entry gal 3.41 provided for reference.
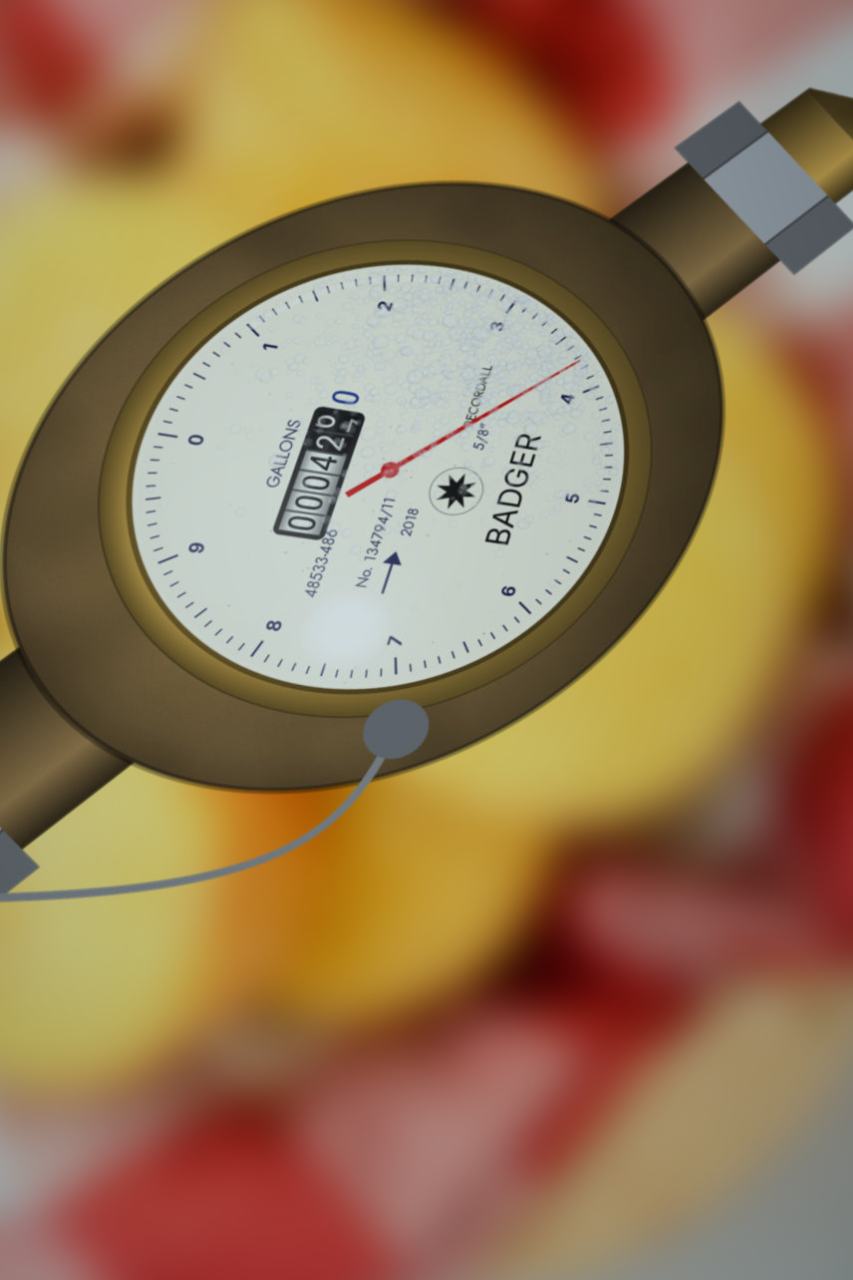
gal 4263.7
